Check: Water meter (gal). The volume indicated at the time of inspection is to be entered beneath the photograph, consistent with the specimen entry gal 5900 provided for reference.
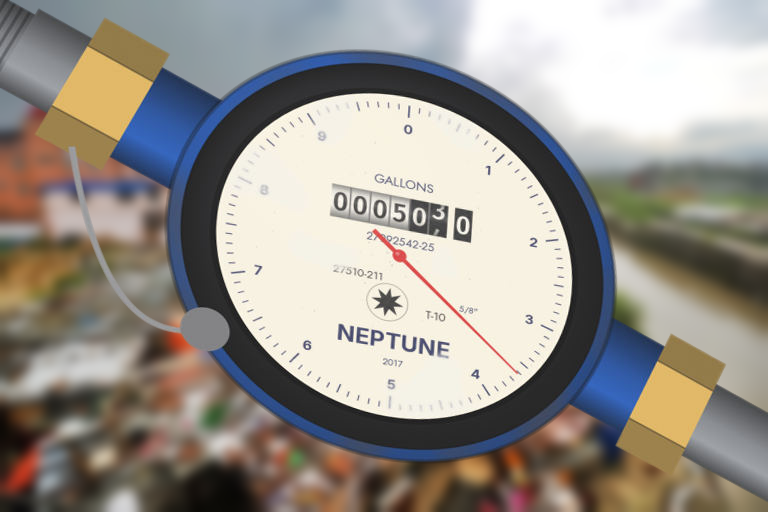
gal 5033.6
